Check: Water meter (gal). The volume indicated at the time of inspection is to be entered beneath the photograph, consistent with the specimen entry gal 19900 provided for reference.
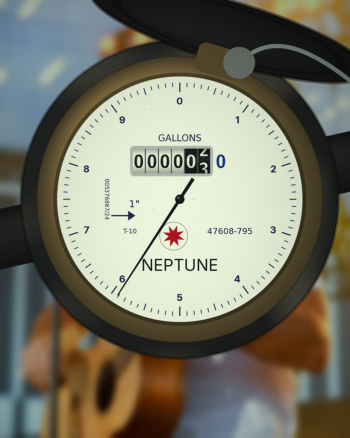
gal 25.9
